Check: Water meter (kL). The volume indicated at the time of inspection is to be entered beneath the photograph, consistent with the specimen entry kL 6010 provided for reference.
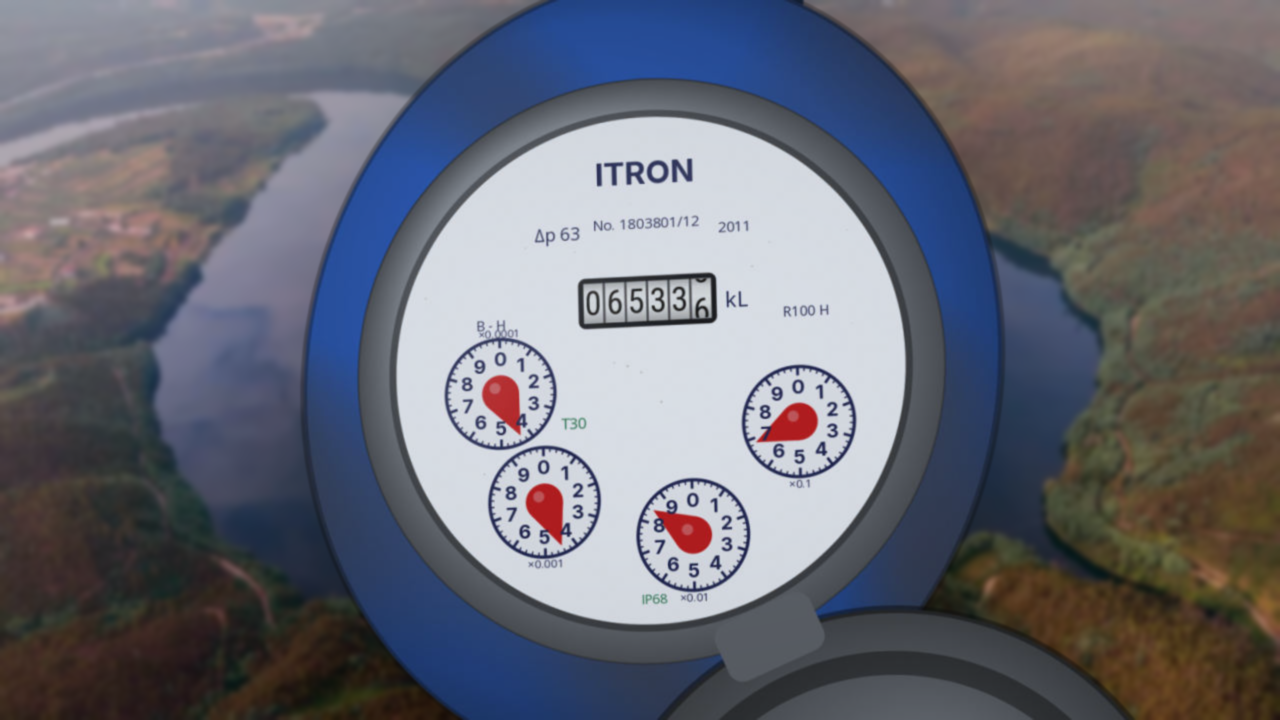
kL 65335.6844
